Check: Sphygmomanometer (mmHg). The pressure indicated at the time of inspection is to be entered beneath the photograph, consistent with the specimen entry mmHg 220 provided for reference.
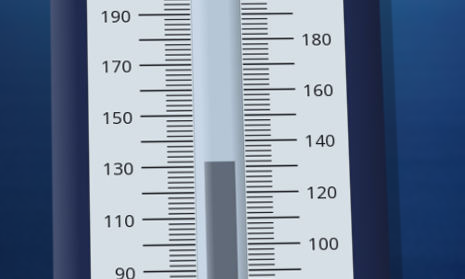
mmHg 132
